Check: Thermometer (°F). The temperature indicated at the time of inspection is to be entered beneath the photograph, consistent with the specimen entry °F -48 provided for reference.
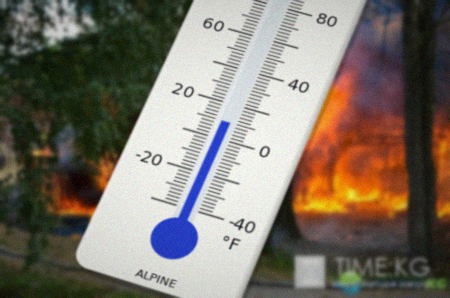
°F 10
